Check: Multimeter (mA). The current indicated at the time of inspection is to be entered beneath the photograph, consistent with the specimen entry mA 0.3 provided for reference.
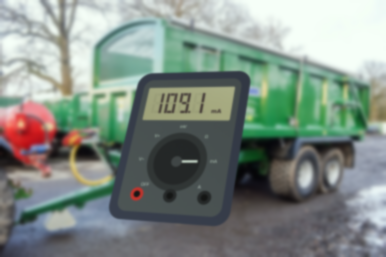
mA 109.1
